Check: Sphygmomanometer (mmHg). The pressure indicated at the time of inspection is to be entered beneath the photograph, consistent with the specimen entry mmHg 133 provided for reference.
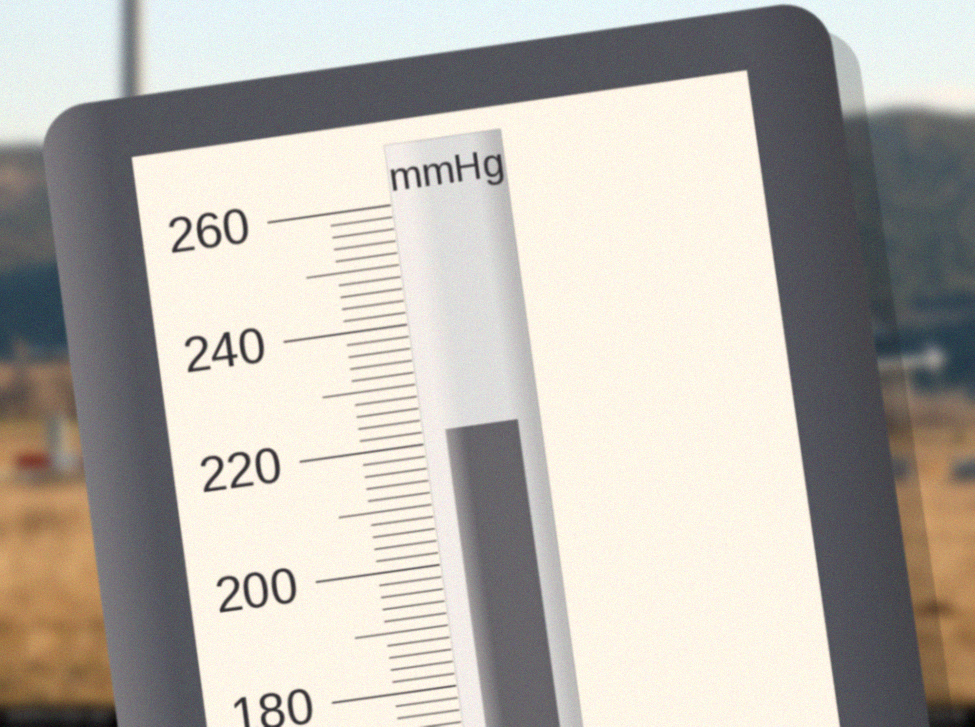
mmHg 222
